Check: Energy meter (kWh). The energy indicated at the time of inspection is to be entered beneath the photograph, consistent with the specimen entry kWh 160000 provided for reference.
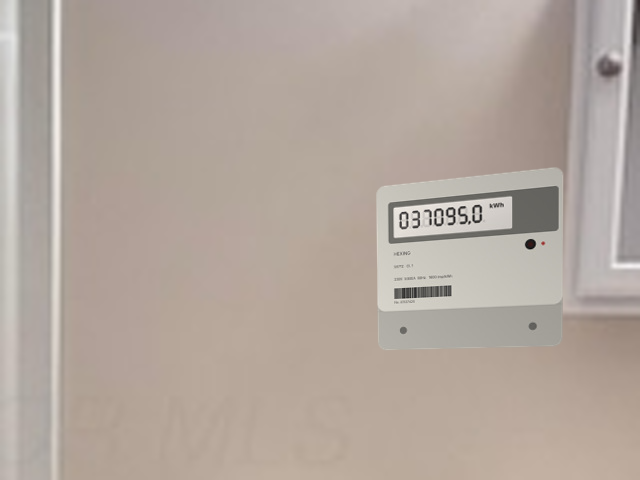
kWh 37095.0
